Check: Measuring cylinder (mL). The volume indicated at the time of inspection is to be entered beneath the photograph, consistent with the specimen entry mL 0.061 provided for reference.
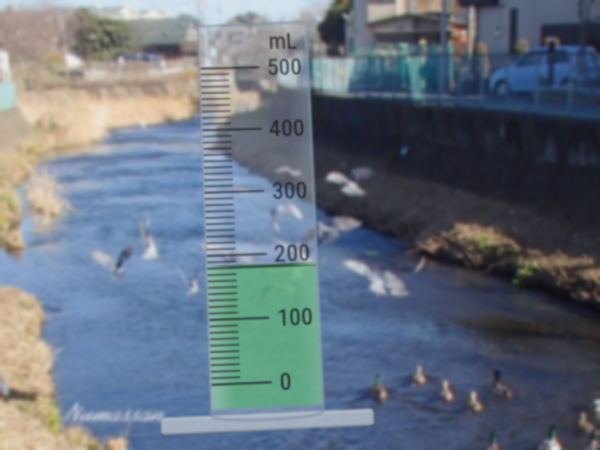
mL 180
